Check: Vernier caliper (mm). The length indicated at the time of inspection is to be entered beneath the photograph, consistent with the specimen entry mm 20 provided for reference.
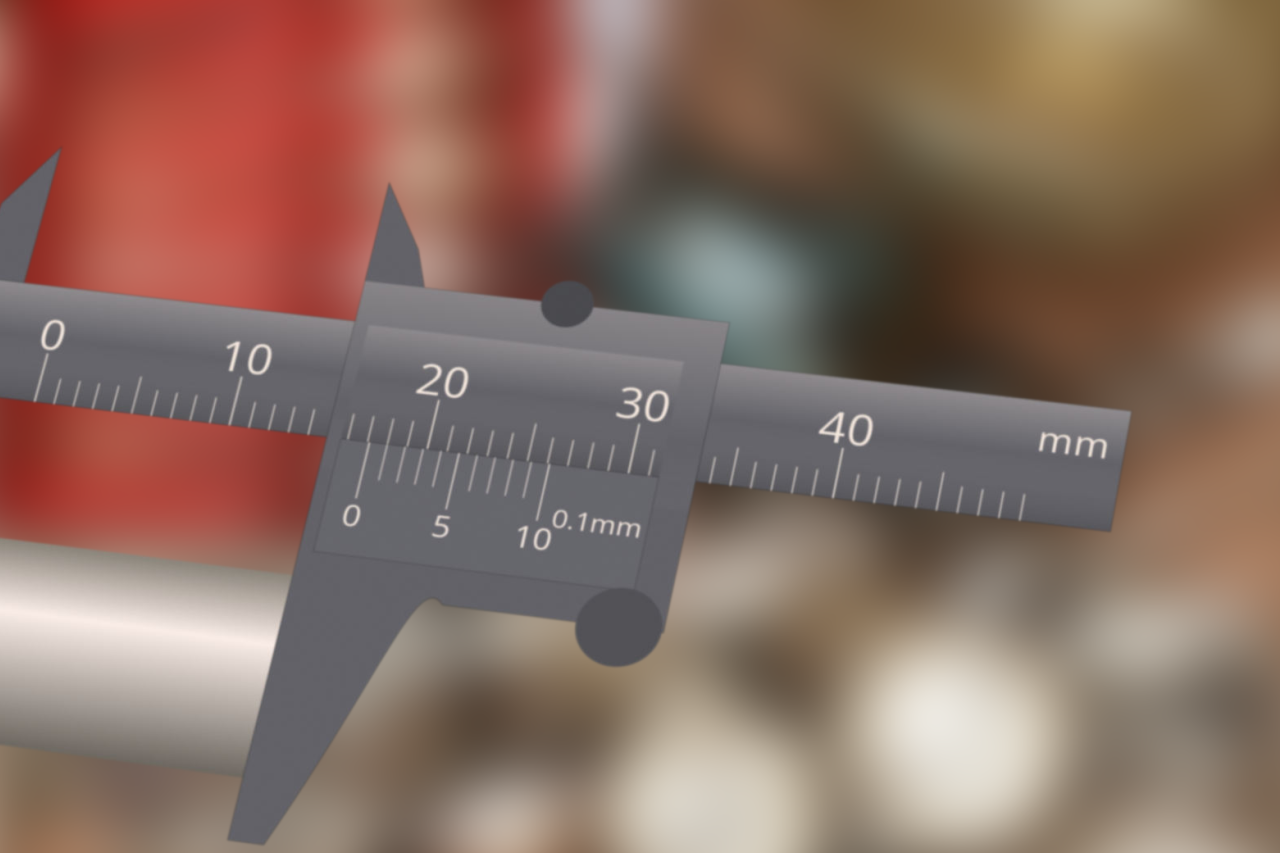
mm 17.1
